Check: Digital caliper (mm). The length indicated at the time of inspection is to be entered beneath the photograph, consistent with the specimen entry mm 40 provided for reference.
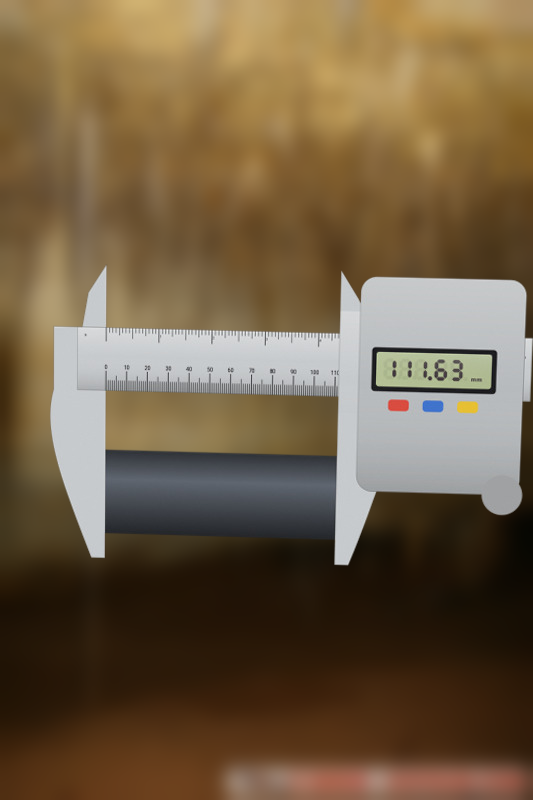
mm 111.63
